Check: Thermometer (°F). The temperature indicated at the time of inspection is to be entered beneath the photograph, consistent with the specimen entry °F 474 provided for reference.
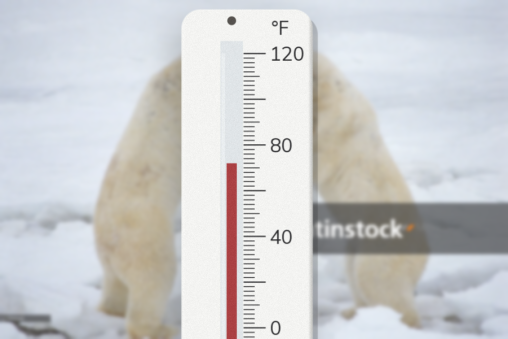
°F 72
